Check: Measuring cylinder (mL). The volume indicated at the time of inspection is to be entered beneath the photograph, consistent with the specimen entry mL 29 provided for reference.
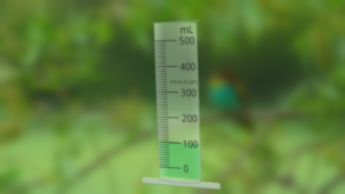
mL 100
